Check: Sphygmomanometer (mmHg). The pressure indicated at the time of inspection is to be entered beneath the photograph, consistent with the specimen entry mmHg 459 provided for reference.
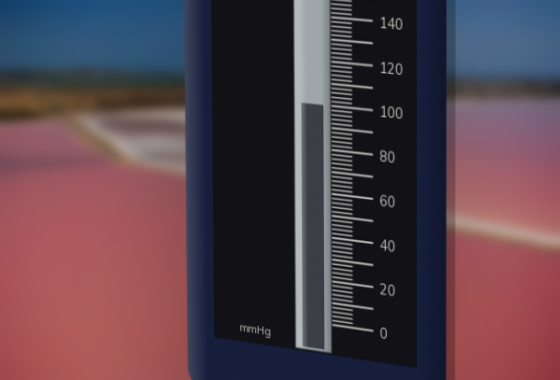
mmHg 100
